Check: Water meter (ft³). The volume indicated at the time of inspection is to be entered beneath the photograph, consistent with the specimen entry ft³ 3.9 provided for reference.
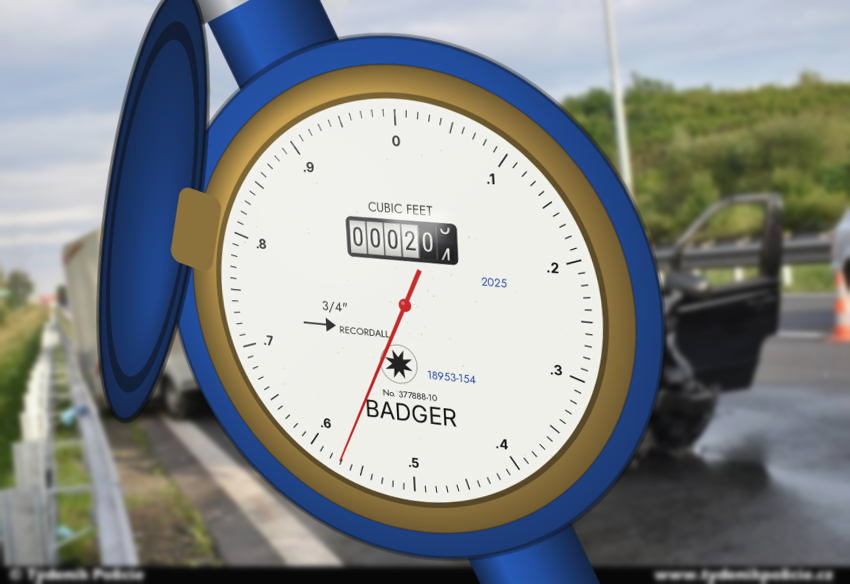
ft³ 203.57
